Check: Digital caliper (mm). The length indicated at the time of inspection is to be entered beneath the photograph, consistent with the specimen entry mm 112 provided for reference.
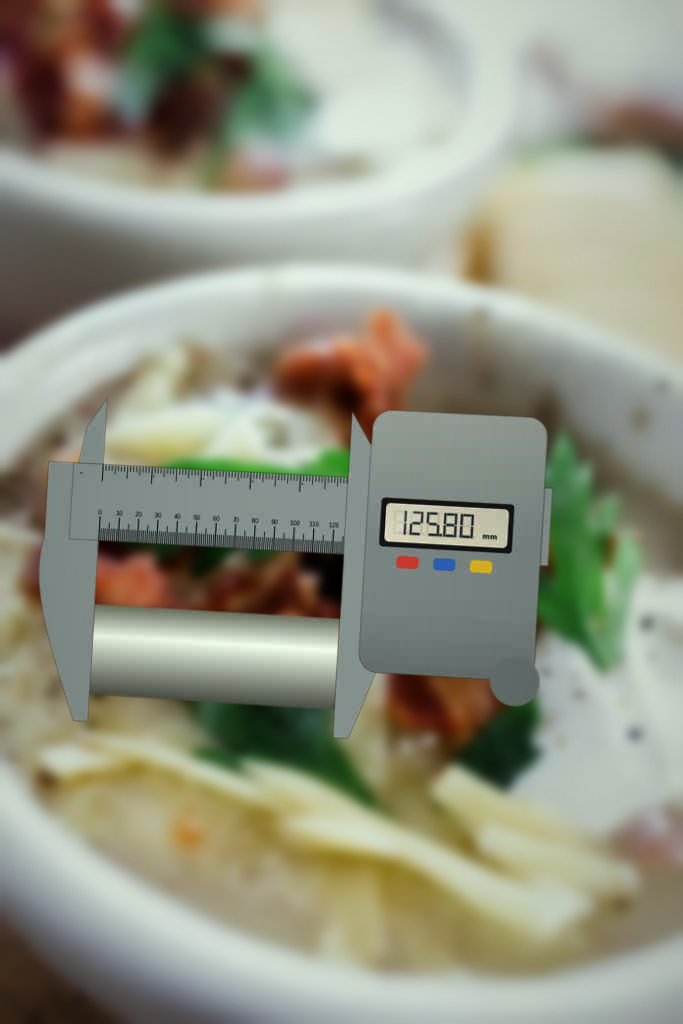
mm 125.80
